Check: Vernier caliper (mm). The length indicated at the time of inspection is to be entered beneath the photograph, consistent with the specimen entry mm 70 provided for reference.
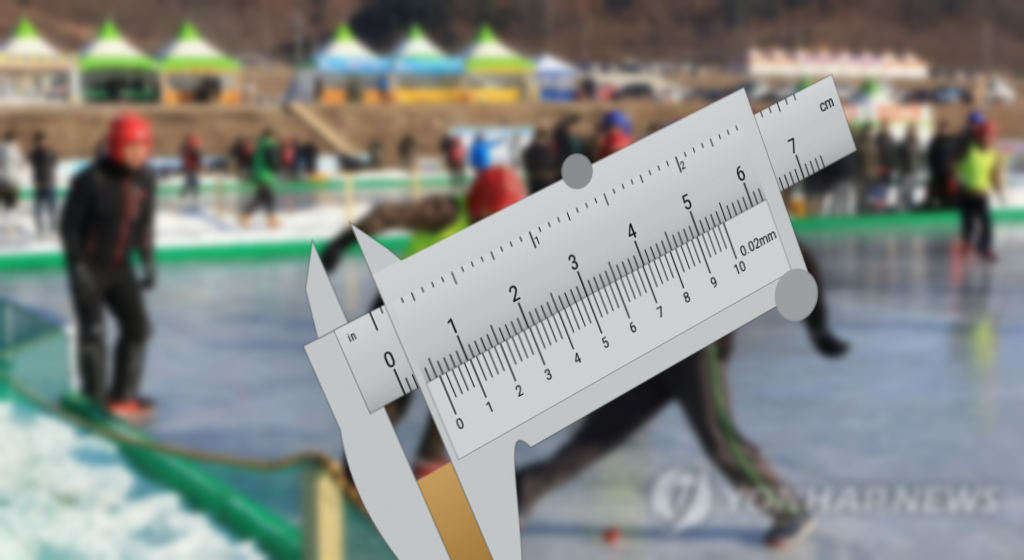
mm 5.5
